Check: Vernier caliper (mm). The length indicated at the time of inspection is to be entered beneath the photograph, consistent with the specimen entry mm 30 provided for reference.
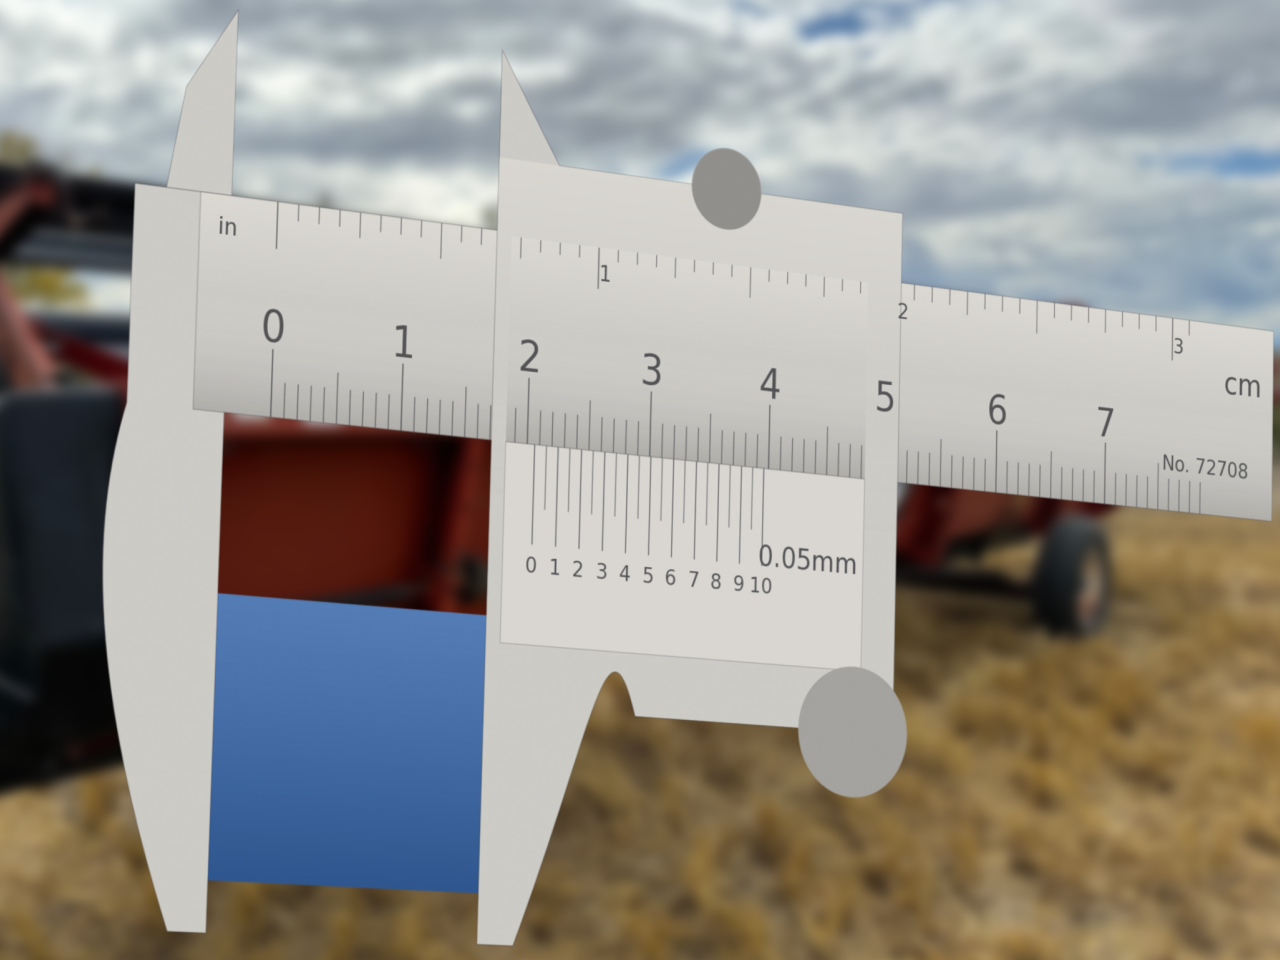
mm 20.6
